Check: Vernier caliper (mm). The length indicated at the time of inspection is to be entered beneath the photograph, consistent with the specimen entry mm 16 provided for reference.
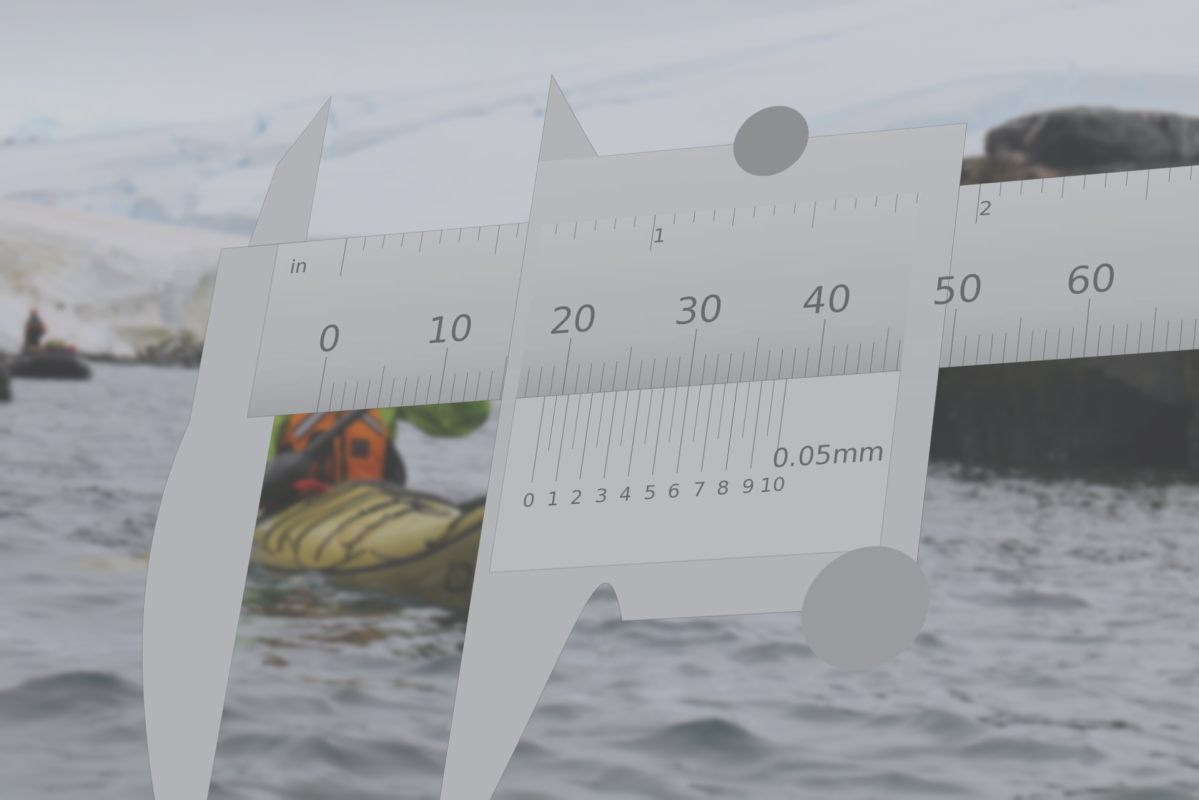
mm 18.6
